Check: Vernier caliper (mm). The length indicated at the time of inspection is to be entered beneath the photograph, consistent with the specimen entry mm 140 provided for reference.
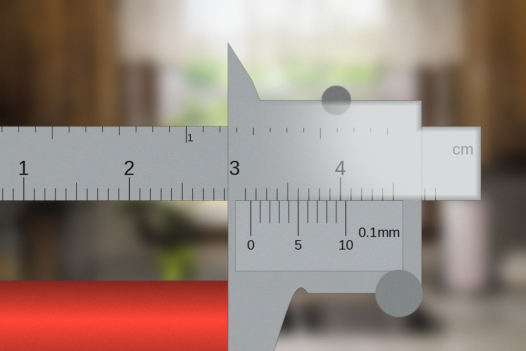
mm 31.5
